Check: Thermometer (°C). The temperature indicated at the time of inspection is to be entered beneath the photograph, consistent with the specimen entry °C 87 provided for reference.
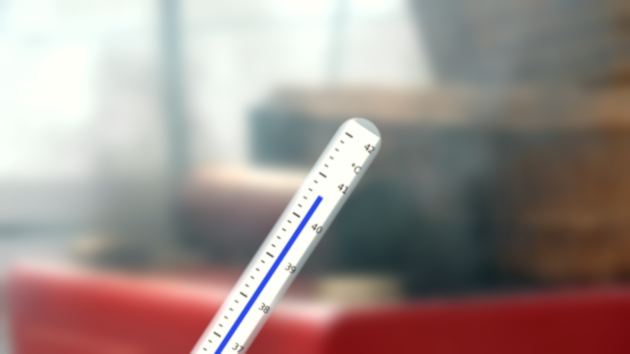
°C 40.6
